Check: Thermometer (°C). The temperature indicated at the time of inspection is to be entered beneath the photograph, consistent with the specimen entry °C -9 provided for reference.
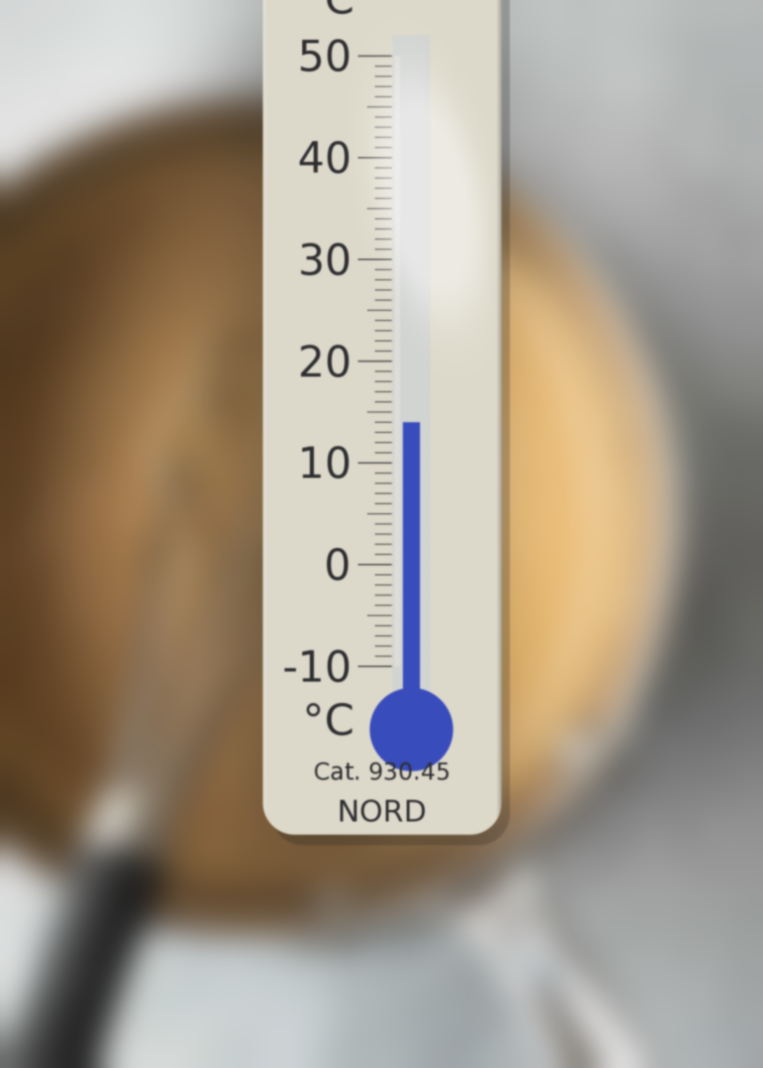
°C 14
